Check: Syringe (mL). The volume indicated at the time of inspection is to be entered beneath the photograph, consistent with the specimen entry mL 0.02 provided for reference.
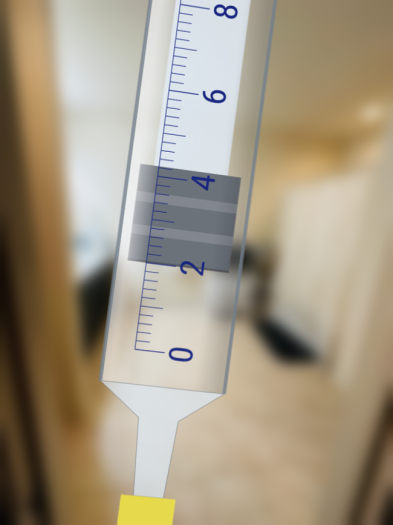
mL 2
